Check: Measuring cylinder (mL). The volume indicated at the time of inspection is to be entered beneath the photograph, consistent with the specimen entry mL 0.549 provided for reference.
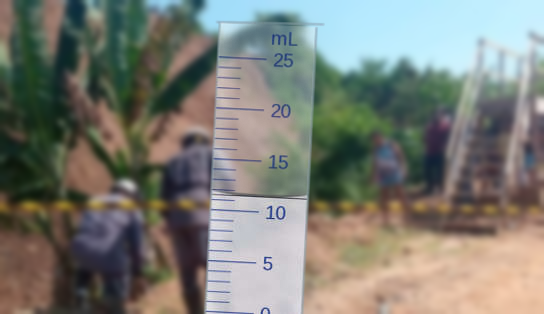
mL 11.5
